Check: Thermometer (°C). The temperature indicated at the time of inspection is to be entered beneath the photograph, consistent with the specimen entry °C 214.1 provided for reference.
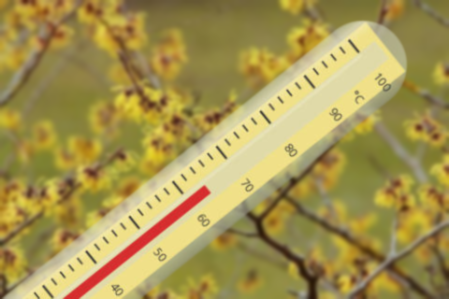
°C 64
